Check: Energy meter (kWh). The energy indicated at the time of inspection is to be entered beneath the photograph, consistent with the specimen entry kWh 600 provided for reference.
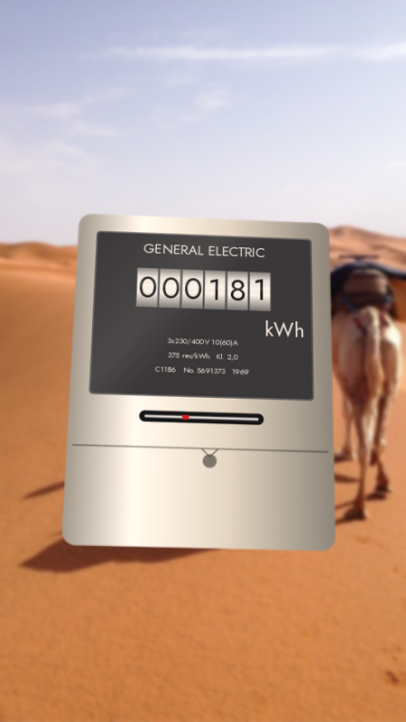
kWh 181
